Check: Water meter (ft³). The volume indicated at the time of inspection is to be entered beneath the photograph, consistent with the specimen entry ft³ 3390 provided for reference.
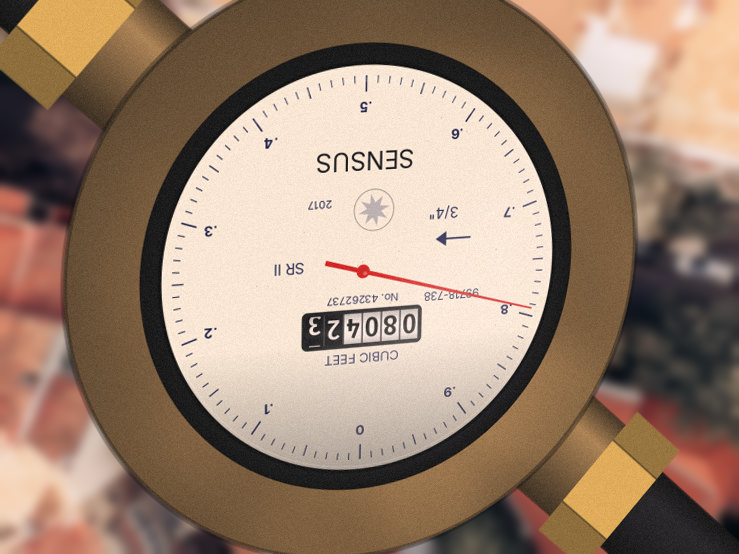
ft³ 80422.79
